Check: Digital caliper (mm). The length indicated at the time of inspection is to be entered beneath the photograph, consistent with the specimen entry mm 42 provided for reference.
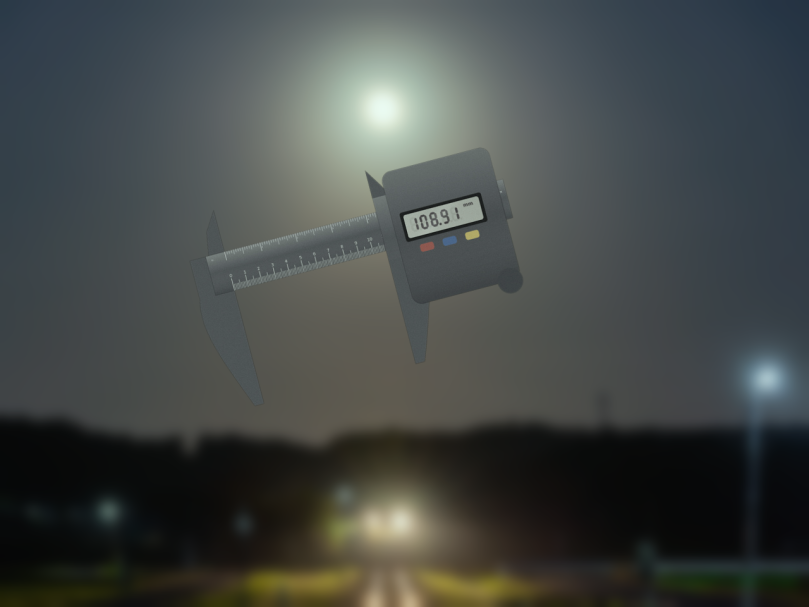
mm 108.91
